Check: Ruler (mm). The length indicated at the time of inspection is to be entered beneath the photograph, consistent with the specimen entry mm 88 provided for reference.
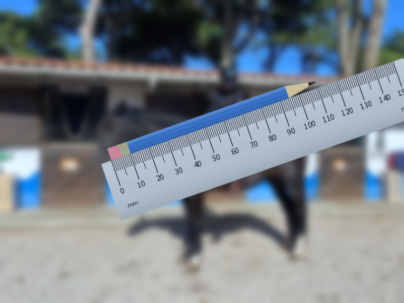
mm 110
